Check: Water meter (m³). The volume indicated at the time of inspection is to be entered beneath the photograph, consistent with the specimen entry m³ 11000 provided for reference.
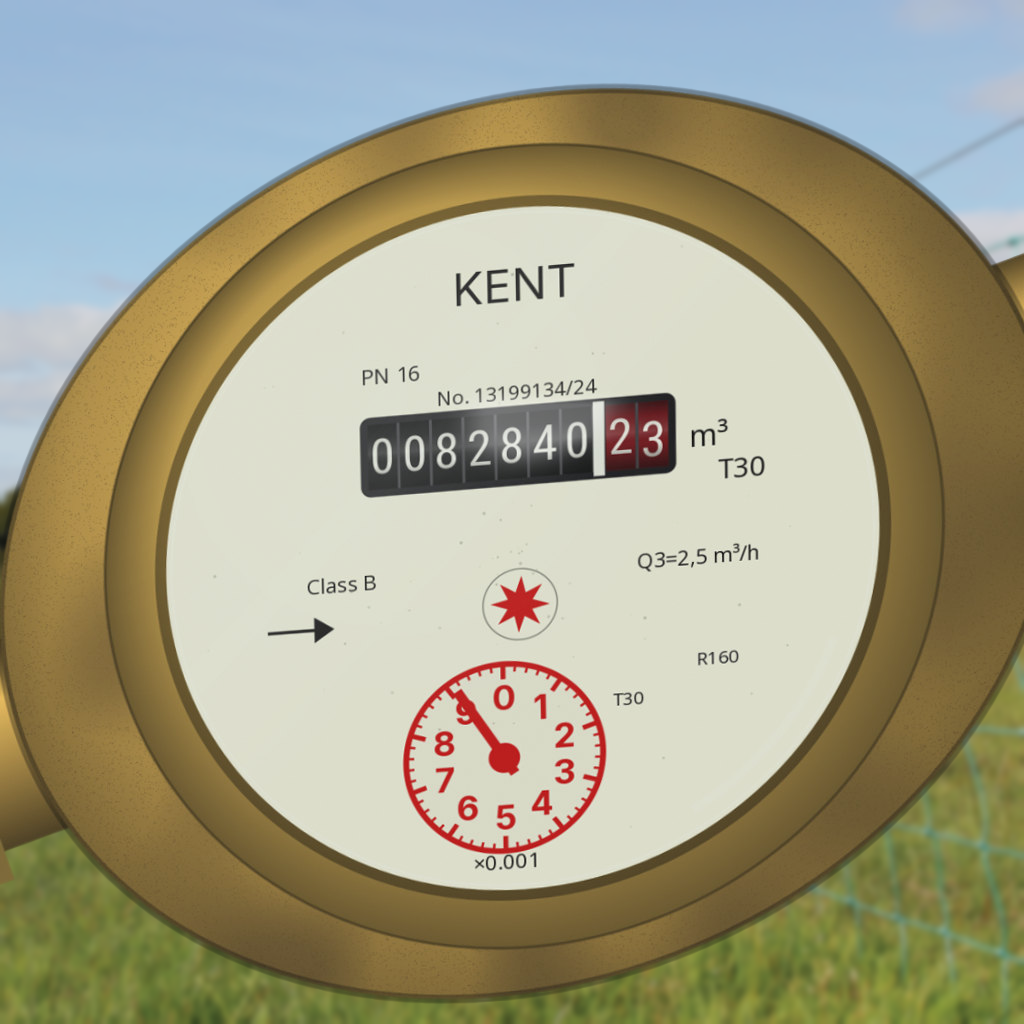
m³ 82840.229
